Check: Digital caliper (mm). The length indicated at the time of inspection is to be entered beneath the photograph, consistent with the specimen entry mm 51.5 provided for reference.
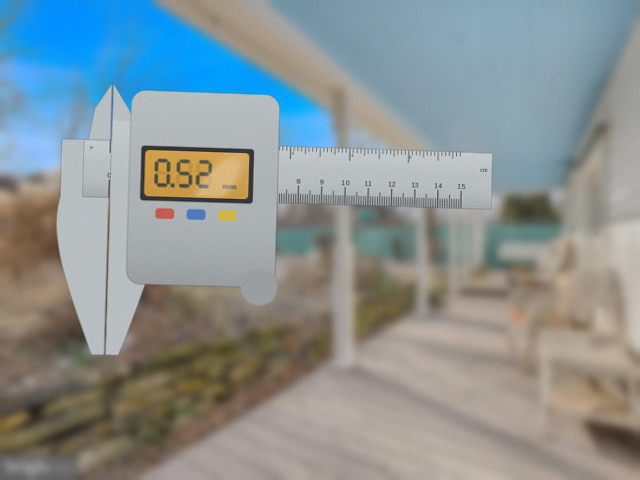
mm 0.52
